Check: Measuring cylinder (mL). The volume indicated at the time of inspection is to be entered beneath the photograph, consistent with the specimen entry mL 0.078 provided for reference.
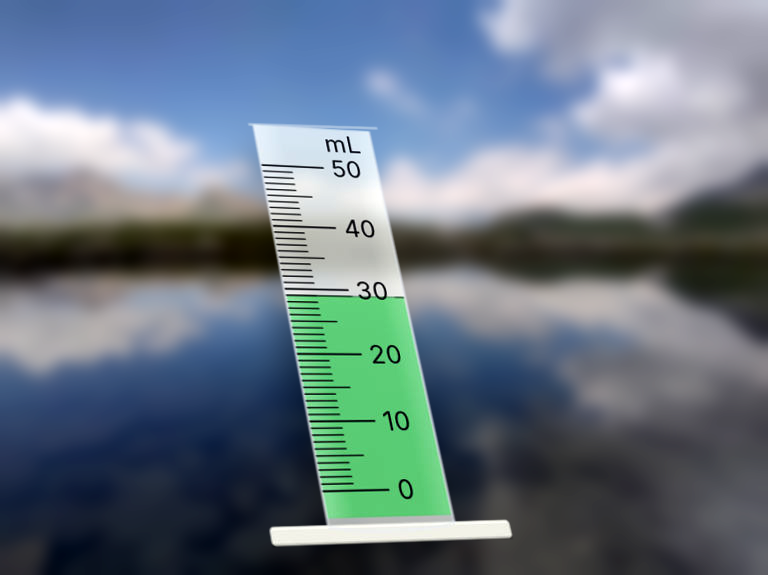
mL 29
